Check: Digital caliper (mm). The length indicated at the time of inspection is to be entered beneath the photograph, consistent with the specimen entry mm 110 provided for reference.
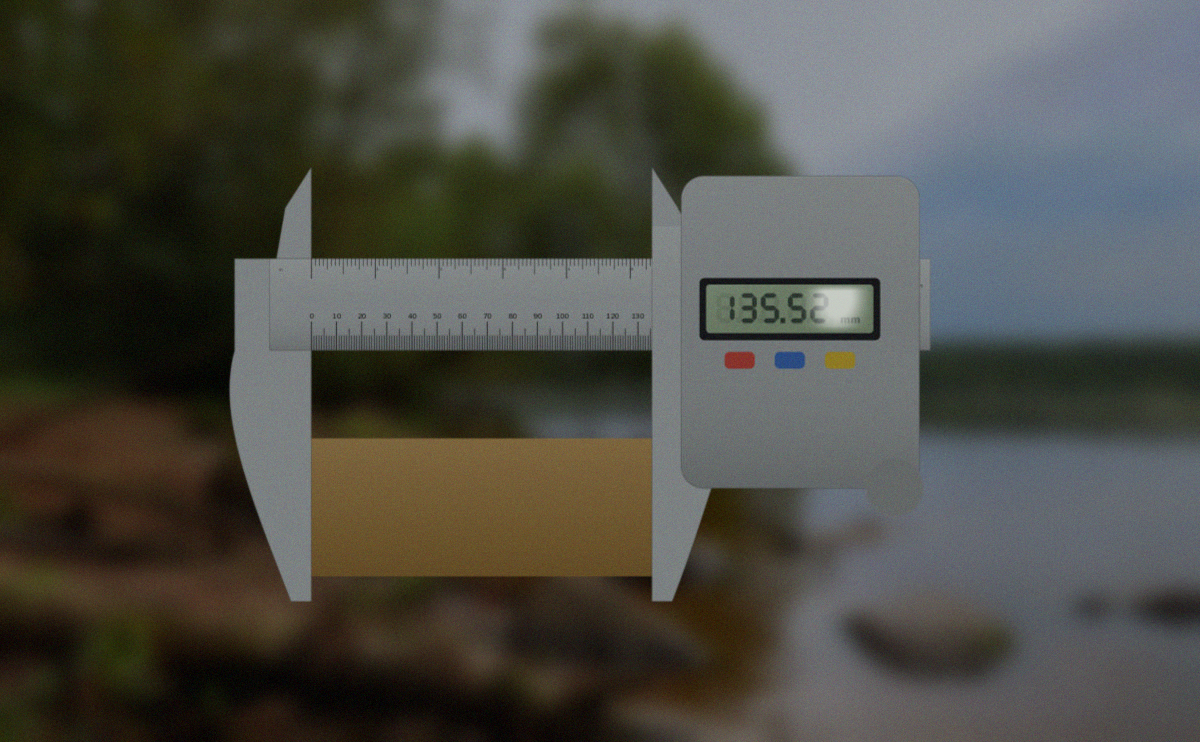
mm 135.52
